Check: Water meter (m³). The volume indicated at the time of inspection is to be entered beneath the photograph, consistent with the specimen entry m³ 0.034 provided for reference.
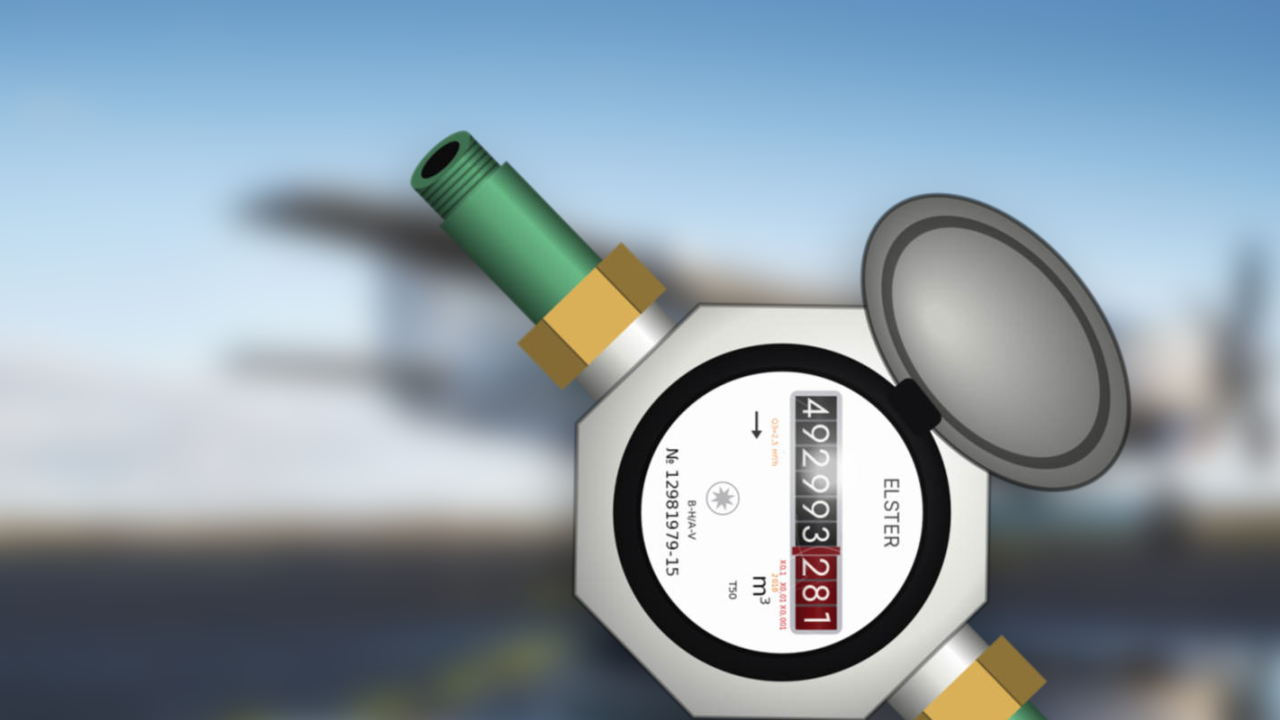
m³ 492993.281
